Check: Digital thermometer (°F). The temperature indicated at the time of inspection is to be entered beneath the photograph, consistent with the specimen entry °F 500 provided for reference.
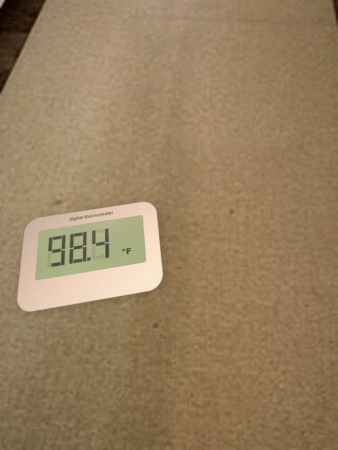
°F 98.4
